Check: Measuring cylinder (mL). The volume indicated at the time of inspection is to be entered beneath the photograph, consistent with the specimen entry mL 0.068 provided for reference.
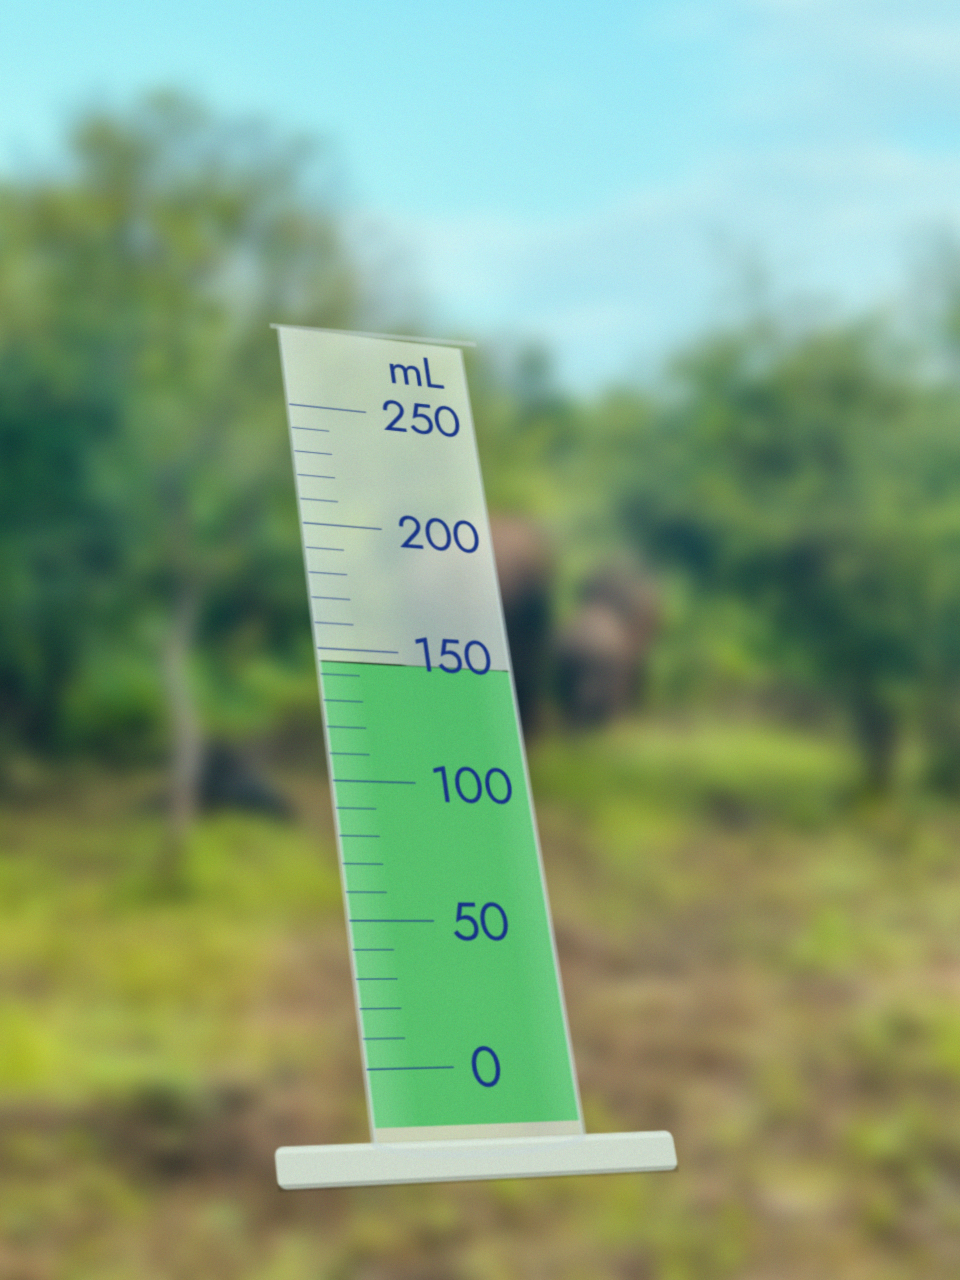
mL 145
